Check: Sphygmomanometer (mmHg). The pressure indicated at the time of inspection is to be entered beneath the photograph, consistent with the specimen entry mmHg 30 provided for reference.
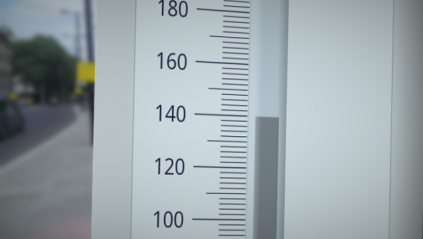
mmHg 140
